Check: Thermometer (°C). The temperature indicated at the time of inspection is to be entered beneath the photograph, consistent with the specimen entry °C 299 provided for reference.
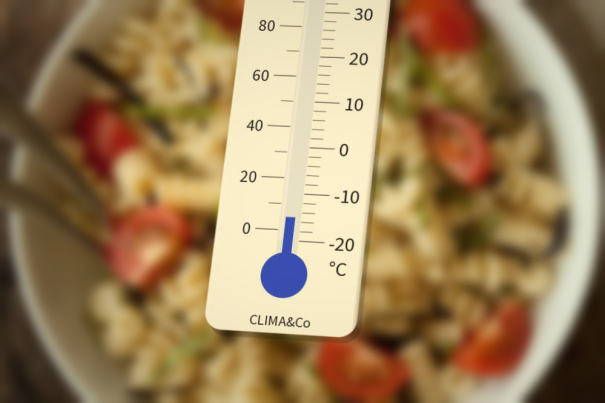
°C -15
